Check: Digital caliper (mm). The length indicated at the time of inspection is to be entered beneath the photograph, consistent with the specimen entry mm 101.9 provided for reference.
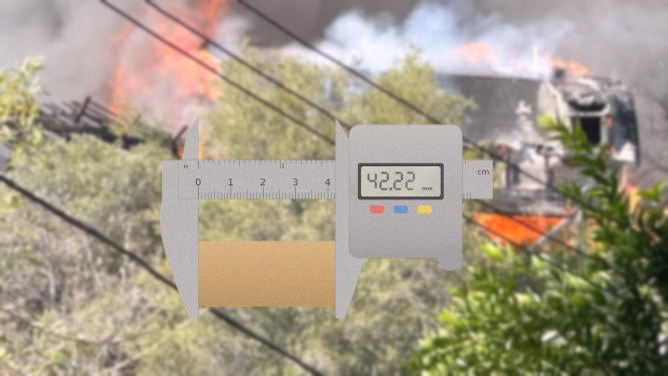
mm 42.22
